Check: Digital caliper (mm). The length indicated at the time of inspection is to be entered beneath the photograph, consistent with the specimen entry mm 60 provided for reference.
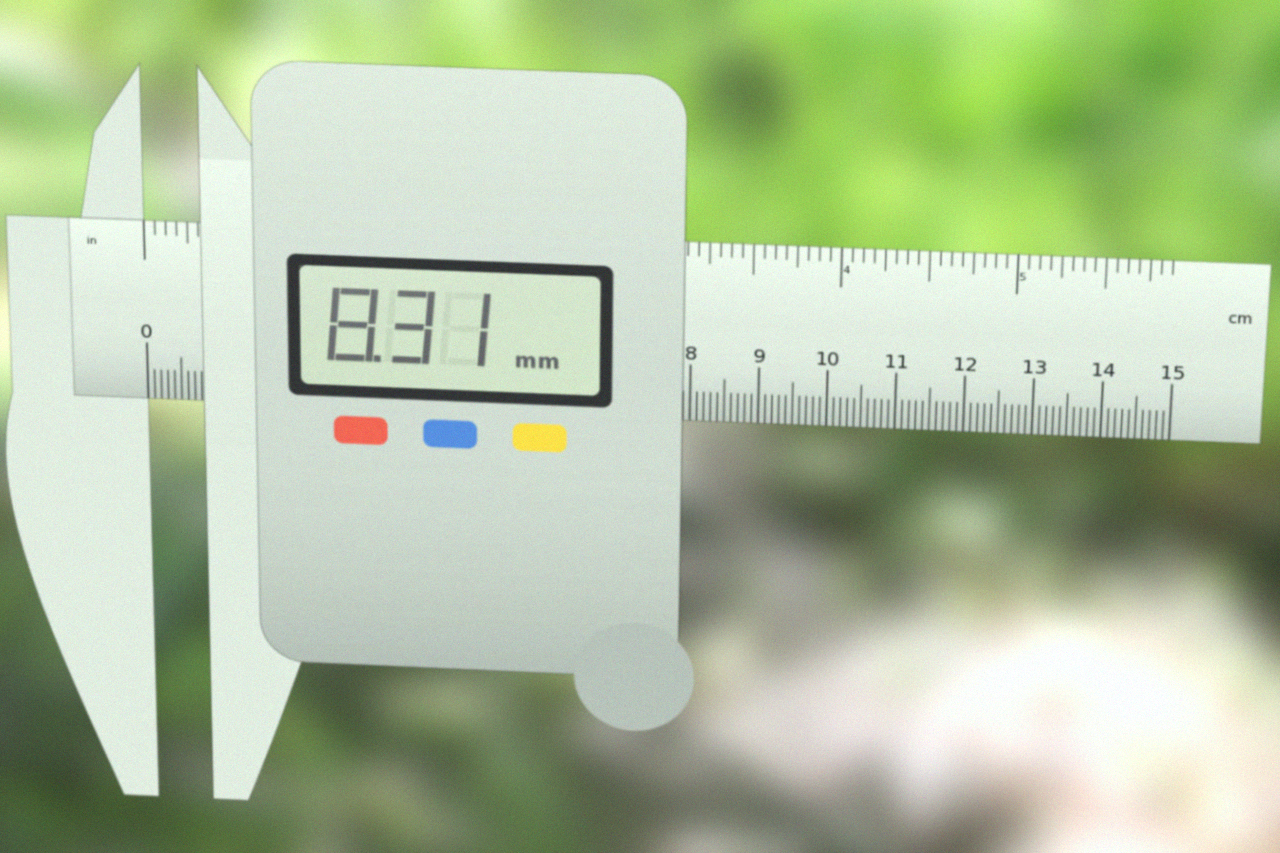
mm 8.31
